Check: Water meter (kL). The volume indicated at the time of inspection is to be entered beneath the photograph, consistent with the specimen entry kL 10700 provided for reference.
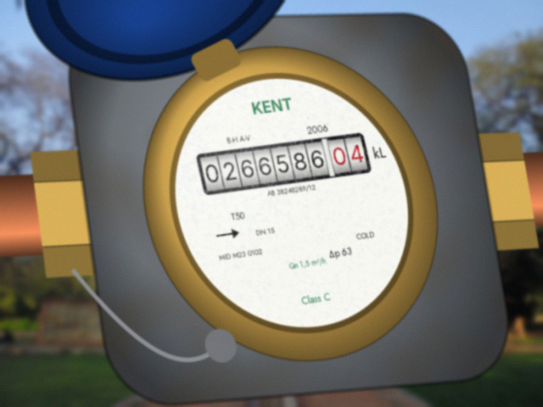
kL 266586.04
